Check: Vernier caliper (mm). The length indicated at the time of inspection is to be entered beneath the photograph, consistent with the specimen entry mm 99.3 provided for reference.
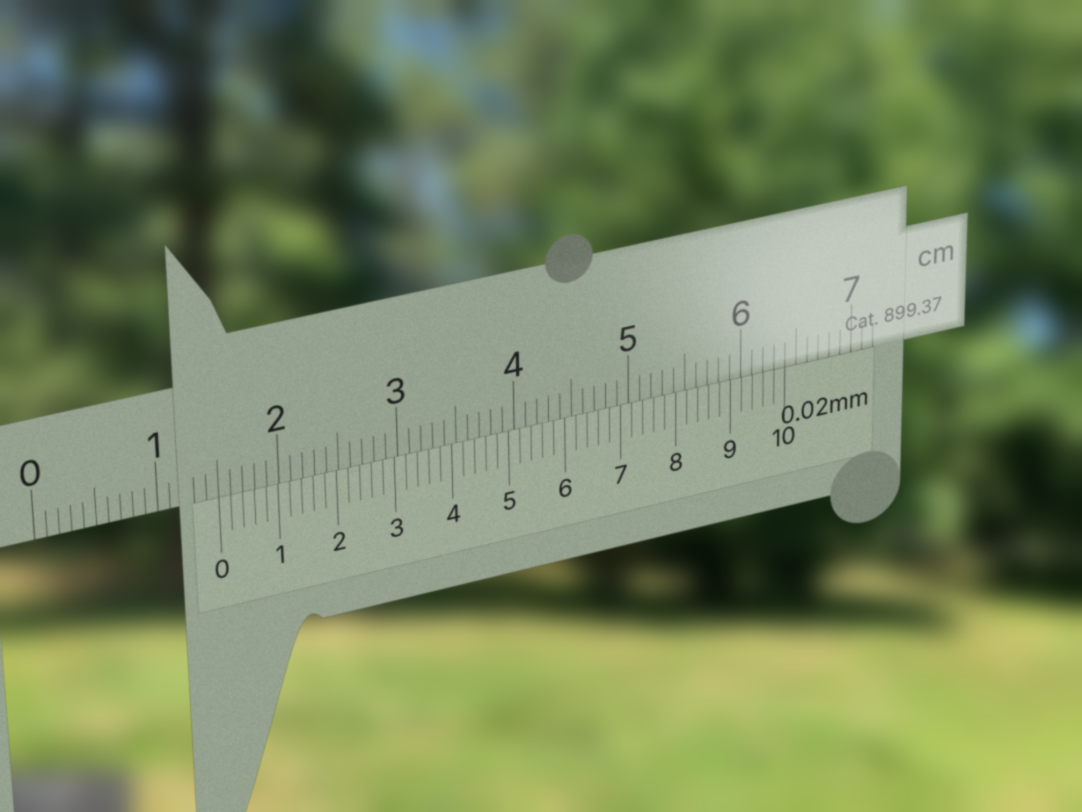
mm 15.0
